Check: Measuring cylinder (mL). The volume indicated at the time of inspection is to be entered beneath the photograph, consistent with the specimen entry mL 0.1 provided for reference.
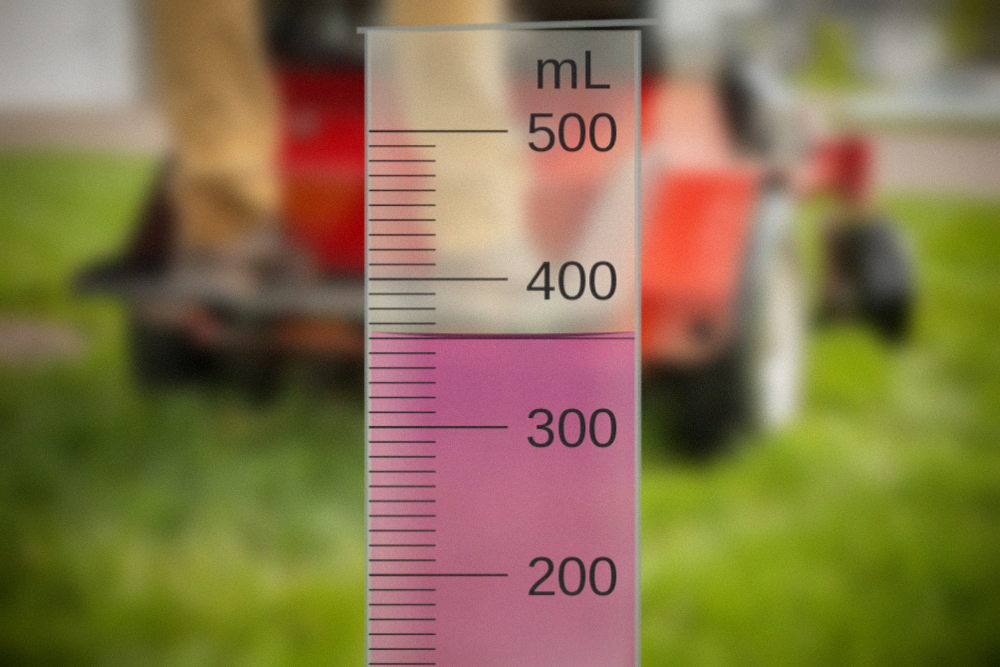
mL 360
